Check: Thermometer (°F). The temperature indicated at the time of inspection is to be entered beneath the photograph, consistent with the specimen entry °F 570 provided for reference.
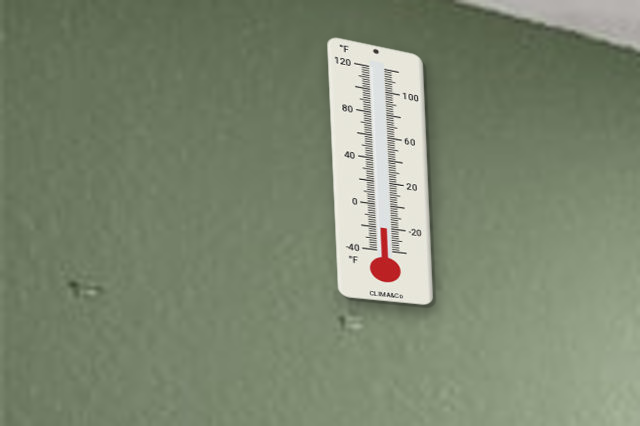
°F -20
